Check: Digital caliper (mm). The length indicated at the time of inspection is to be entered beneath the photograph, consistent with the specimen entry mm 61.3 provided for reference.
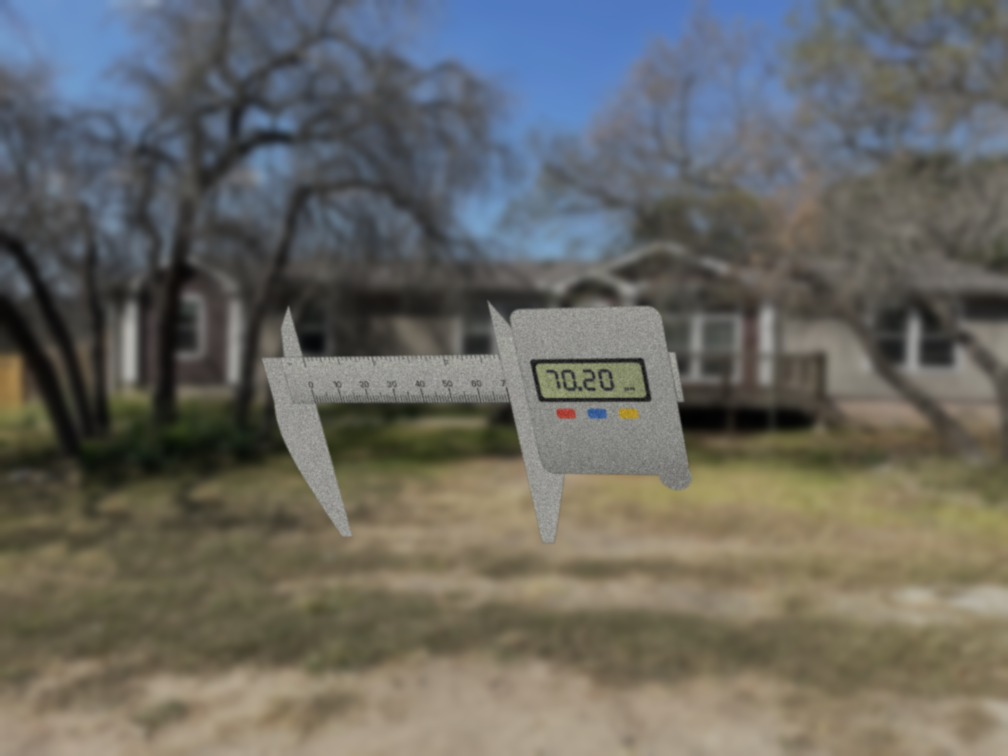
mm 70.20
